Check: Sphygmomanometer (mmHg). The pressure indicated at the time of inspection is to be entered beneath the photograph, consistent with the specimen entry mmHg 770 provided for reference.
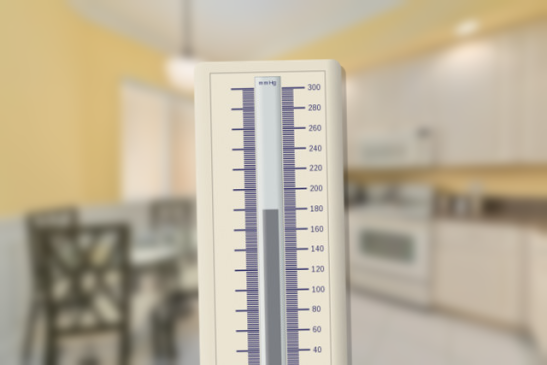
mmHg 180
